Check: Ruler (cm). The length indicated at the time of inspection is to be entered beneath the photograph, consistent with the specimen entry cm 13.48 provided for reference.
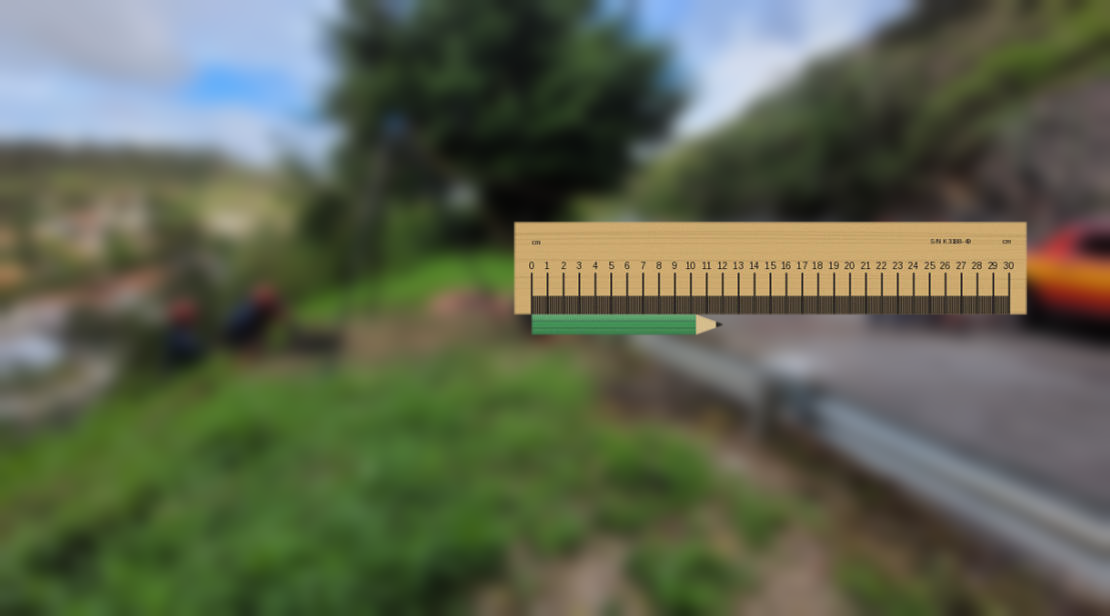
cm 12
